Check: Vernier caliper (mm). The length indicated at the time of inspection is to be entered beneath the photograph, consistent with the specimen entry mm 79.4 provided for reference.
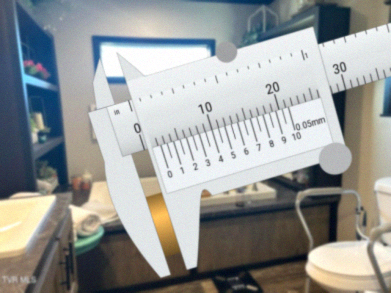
mm 2.4
